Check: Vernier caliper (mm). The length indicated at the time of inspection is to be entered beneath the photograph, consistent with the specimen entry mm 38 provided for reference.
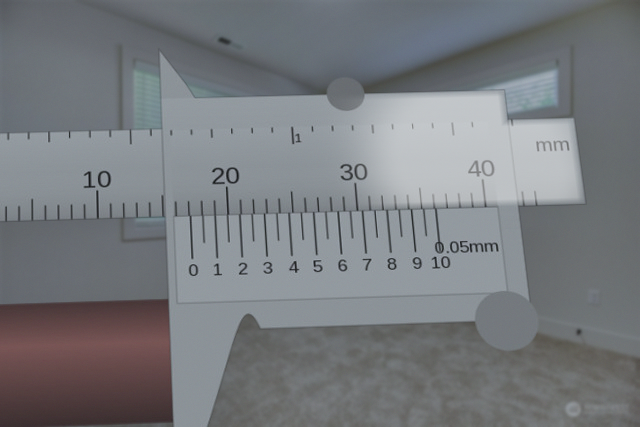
mm 17.1
